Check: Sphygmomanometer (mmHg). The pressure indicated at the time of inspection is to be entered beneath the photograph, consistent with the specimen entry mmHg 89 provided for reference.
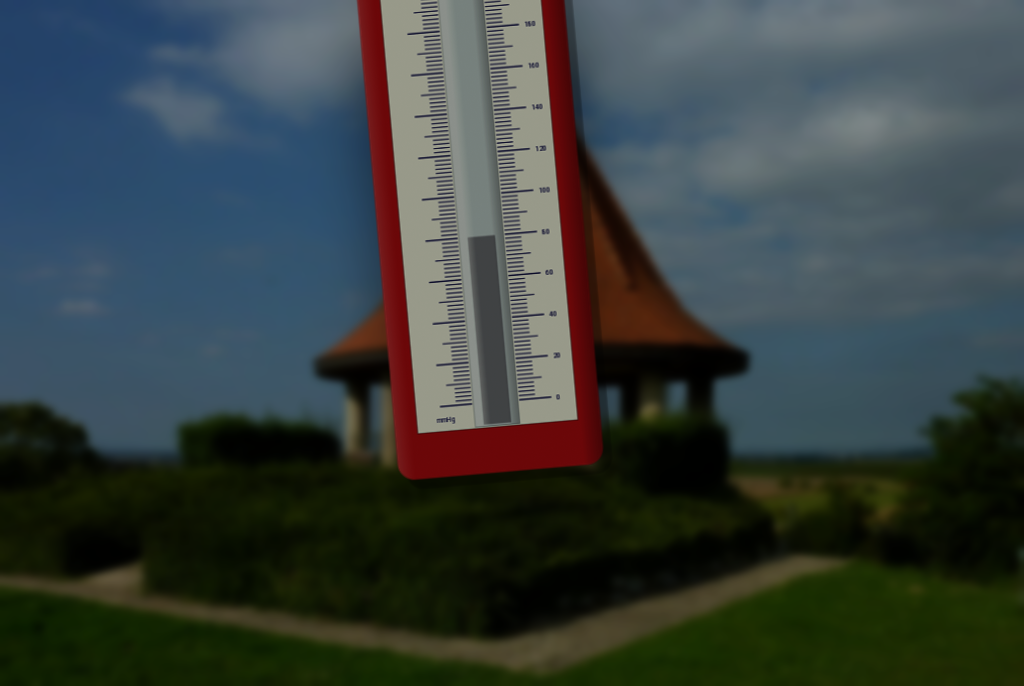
mmHg 80
